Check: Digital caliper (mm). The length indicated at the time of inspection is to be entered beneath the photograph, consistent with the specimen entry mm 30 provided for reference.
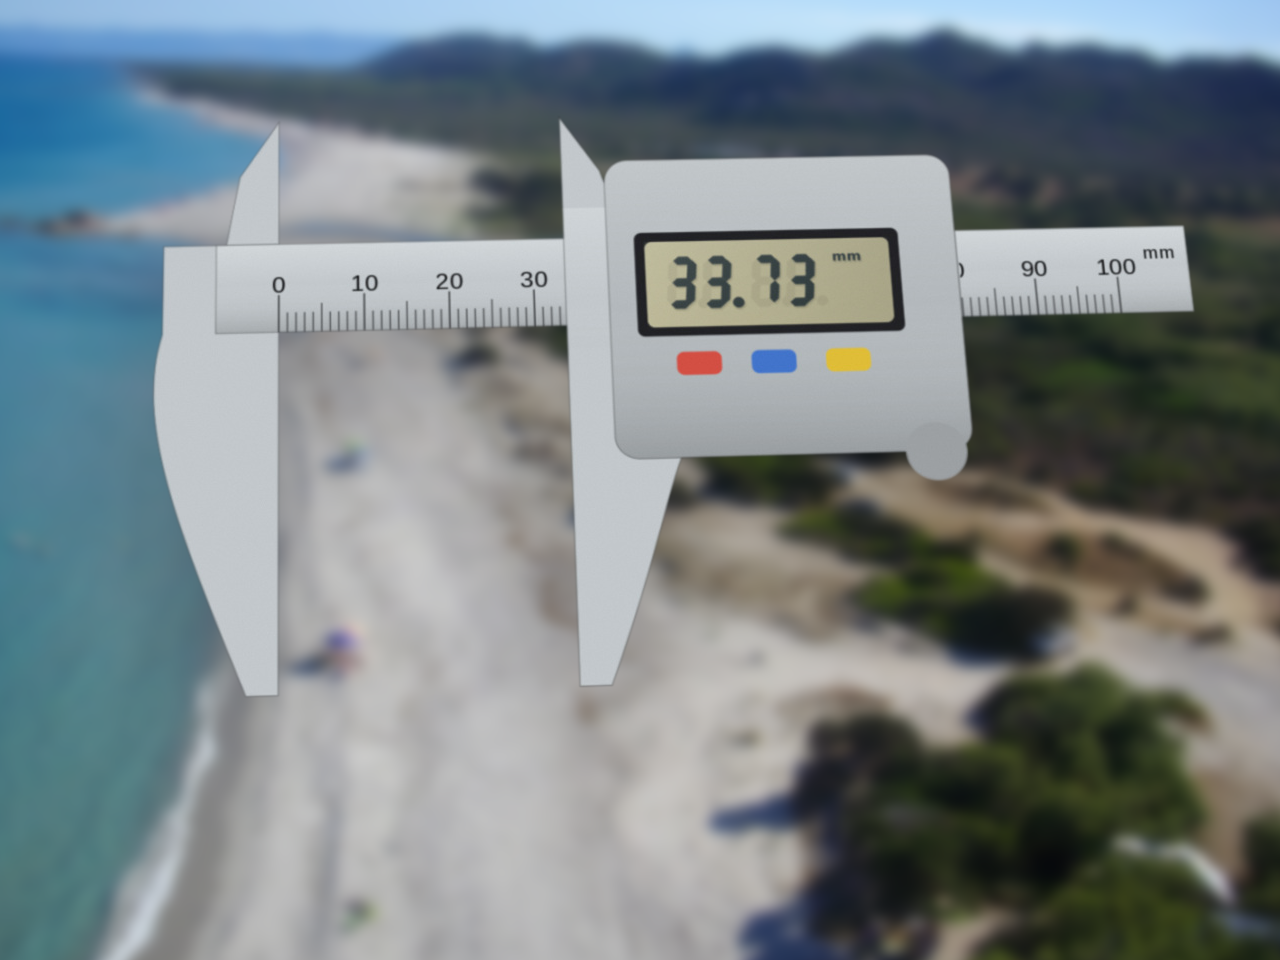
mm 33.73
